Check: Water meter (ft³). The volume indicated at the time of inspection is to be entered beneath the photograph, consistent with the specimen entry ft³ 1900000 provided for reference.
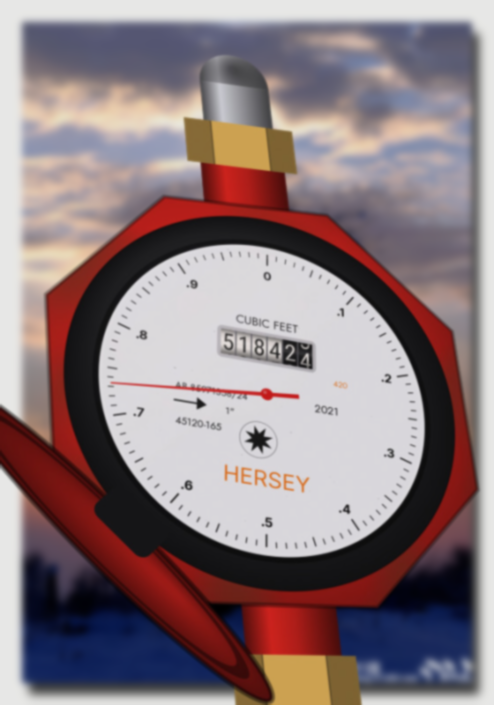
ft³ 518423.73
